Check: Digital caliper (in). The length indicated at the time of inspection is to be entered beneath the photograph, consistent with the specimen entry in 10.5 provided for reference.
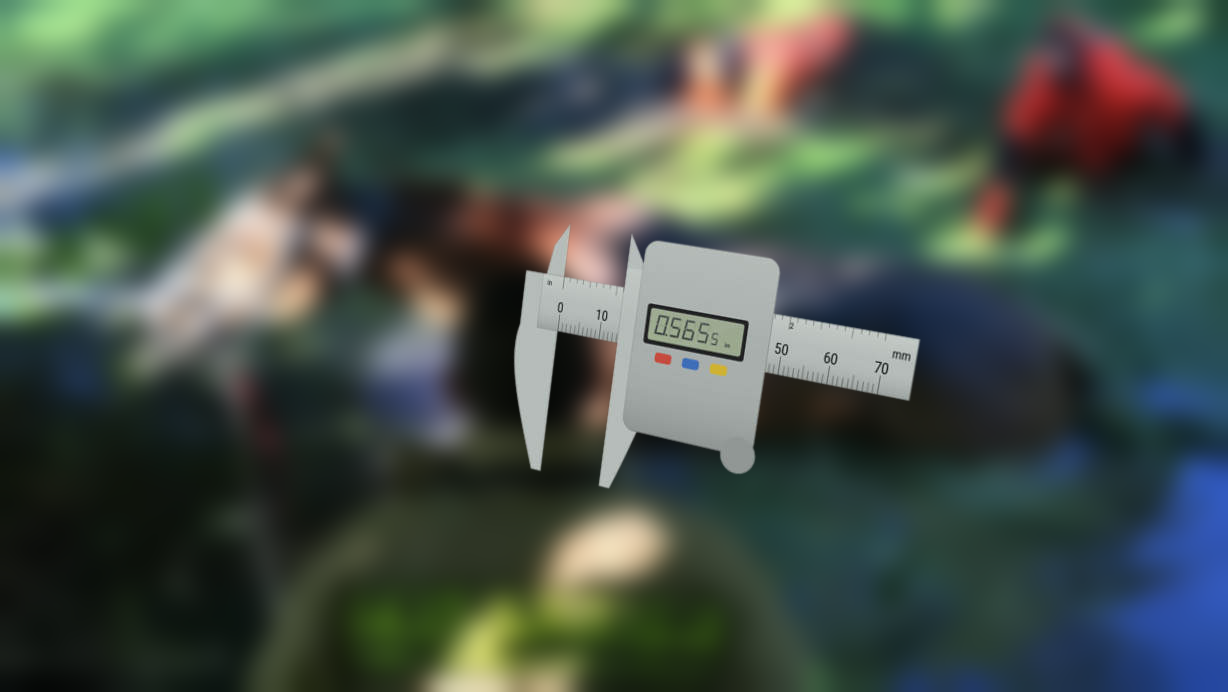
in 0.5655
